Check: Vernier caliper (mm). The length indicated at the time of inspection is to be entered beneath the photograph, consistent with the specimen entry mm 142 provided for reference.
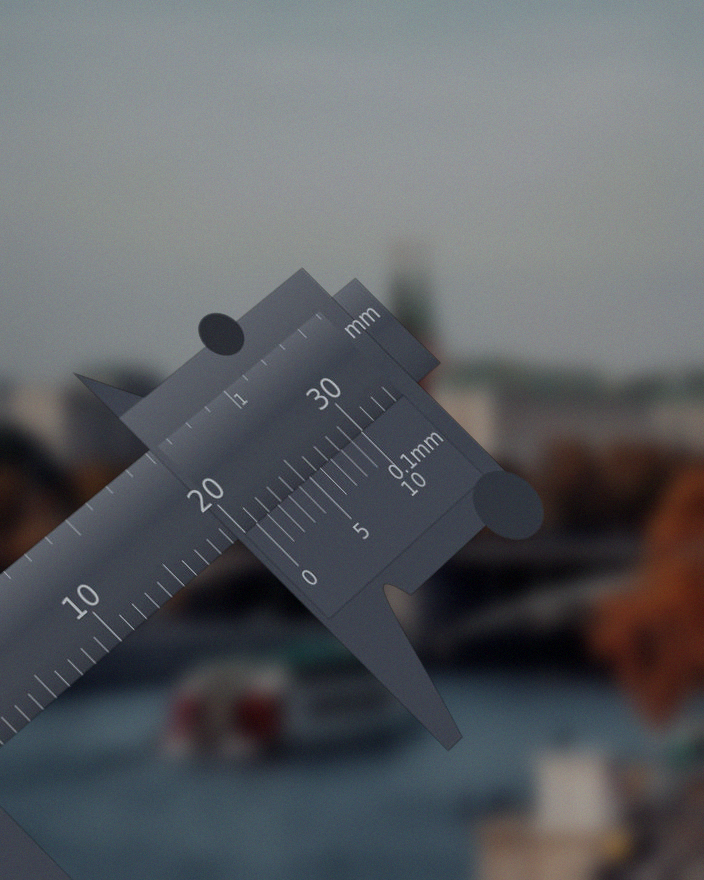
mm 20.9
